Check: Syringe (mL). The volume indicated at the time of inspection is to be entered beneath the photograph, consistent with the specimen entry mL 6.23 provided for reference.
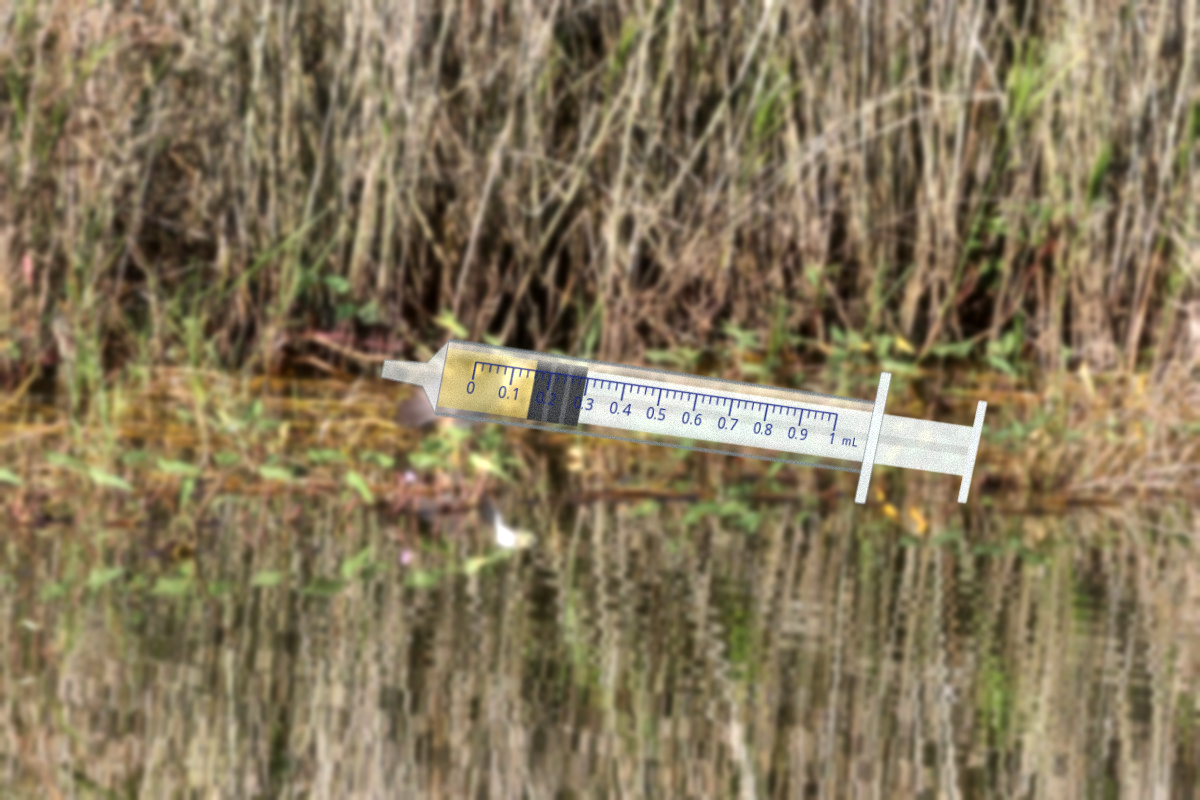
mL 0.16
